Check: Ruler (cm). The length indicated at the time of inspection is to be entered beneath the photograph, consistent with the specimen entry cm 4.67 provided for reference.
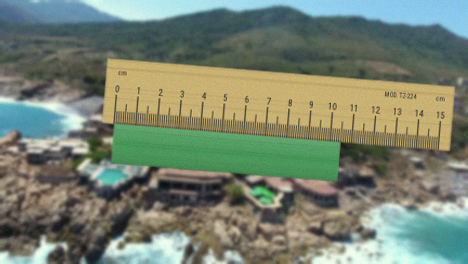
cm 10.5
